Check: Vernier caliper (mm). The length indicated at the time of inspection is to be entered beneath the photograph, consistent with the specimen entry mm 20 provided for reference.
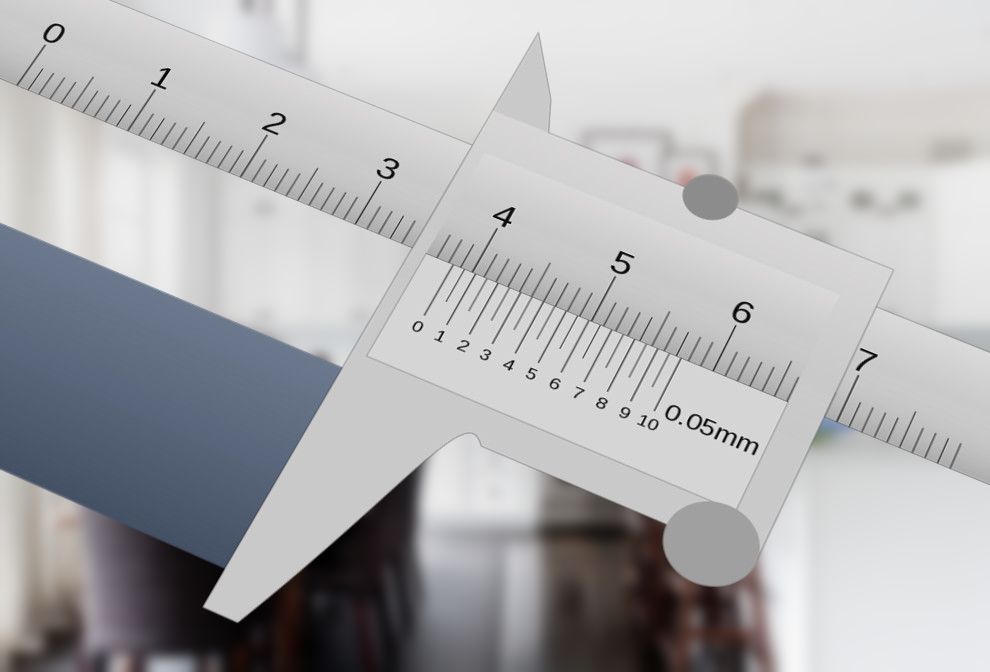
mm 38.4
